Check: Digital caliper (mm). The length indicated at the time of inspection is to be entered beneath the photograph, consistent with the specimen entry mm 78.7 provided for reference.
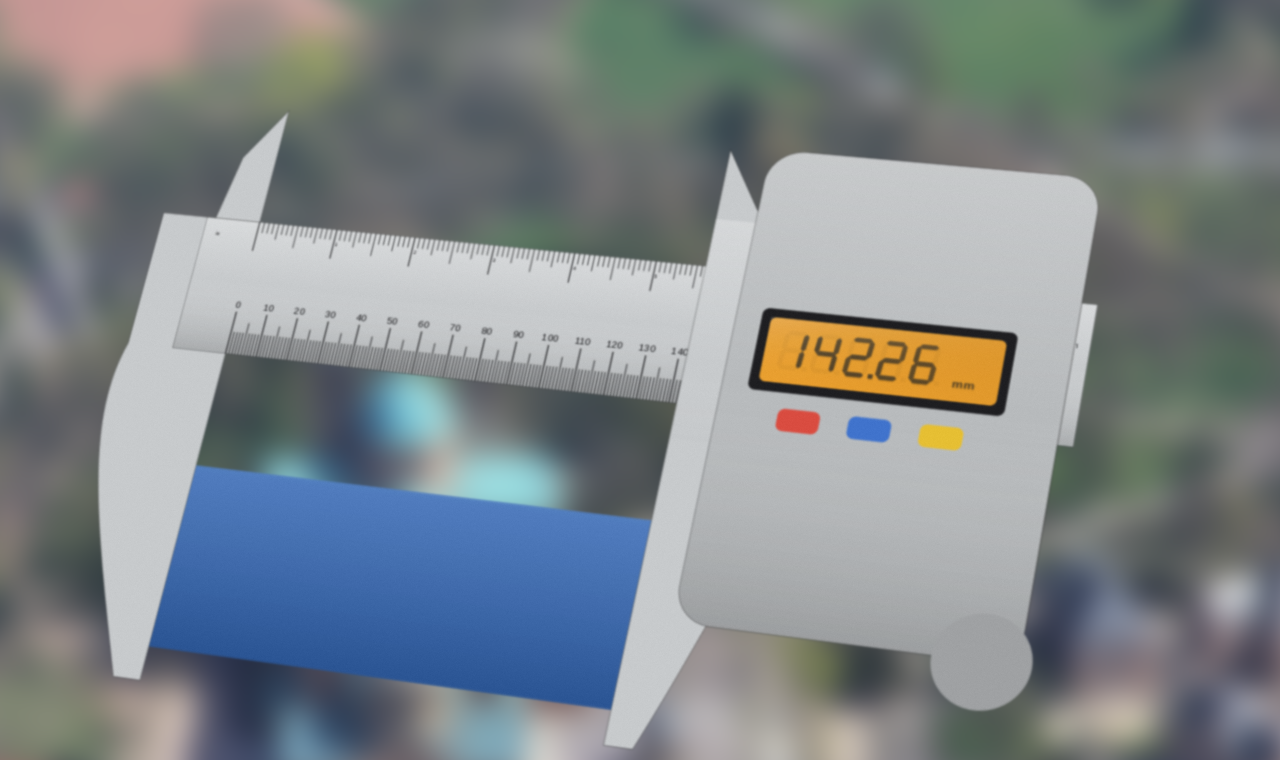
mm 142.26
